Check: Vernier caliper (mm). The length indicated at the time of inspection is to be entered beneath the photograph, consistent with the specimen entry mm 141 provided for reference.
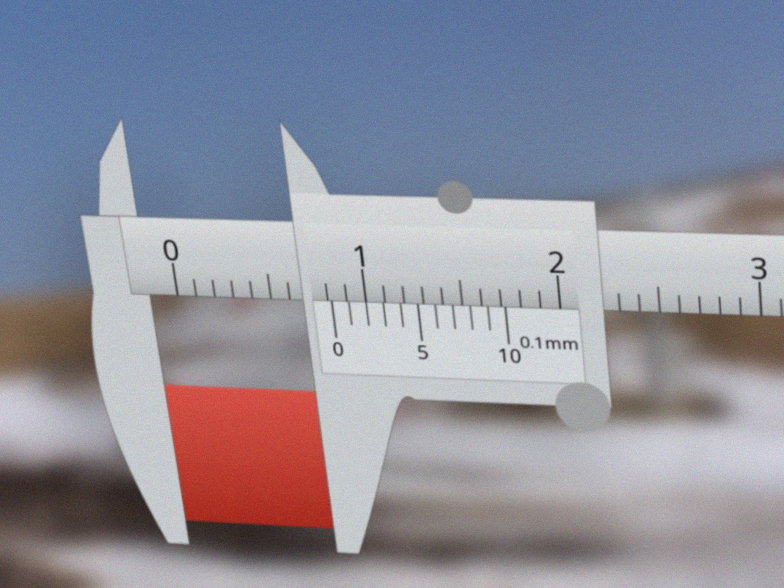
mm 8.2
